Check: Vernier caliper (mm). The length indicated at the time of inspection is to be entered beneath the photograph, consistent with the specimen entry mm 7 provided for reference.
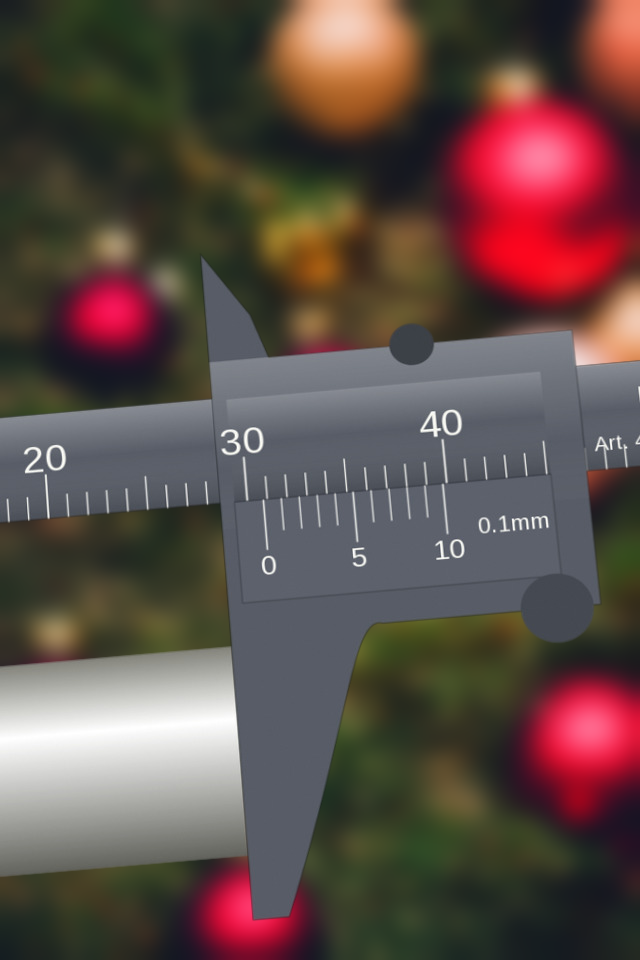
mm 30.8
